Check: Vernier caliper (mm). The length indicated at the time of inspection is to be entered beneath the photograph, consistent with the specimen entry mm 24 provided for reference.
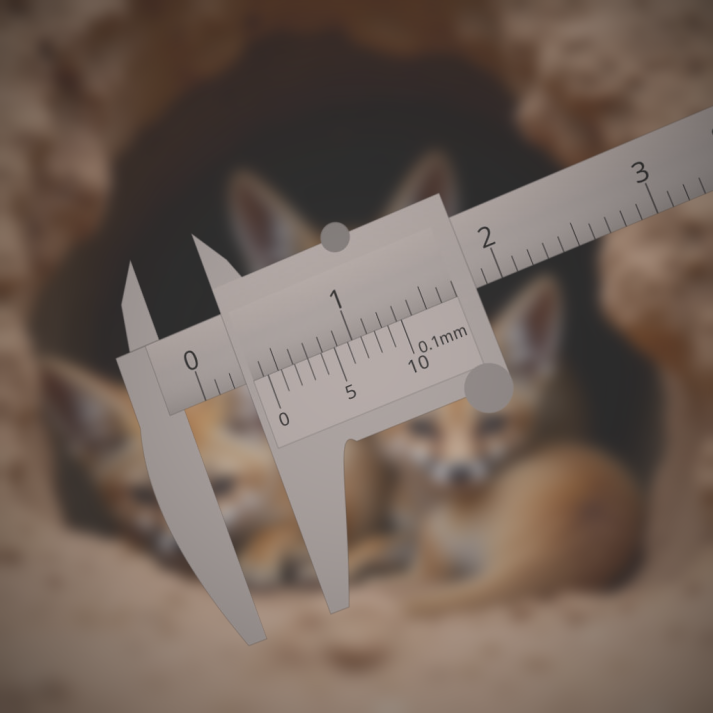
mm 4.3
